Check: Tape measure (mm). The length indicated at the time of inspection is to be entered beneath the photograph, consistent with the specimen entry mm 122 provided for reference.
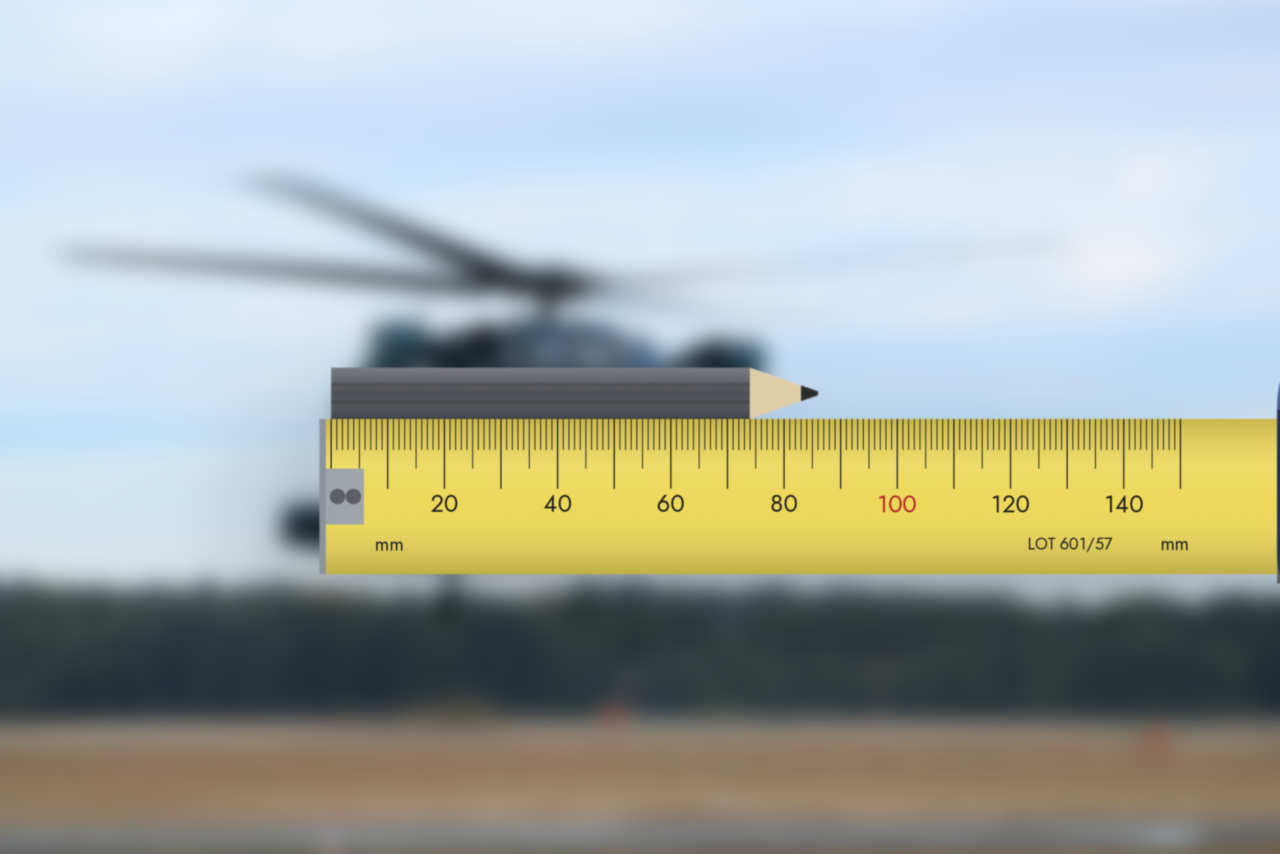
mm 86
